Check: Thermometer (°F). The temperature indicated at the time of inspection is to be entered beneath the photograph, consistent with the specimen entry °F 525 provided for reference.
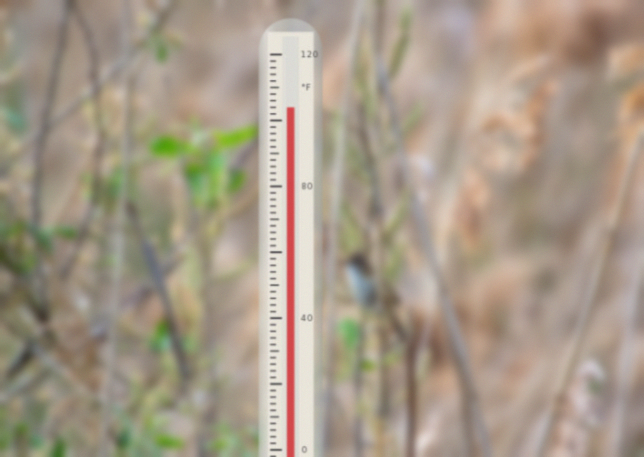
°F 104
